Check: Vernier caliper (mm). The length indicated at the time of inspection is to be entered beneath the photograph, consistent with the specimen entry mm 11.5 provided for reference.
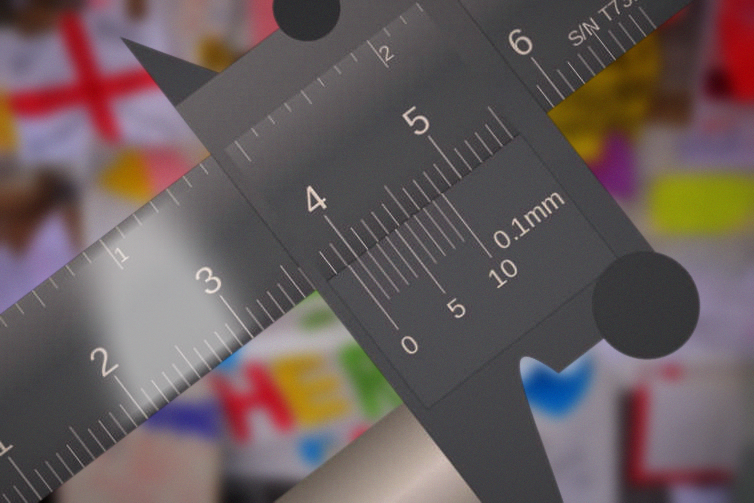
mm 39.1
